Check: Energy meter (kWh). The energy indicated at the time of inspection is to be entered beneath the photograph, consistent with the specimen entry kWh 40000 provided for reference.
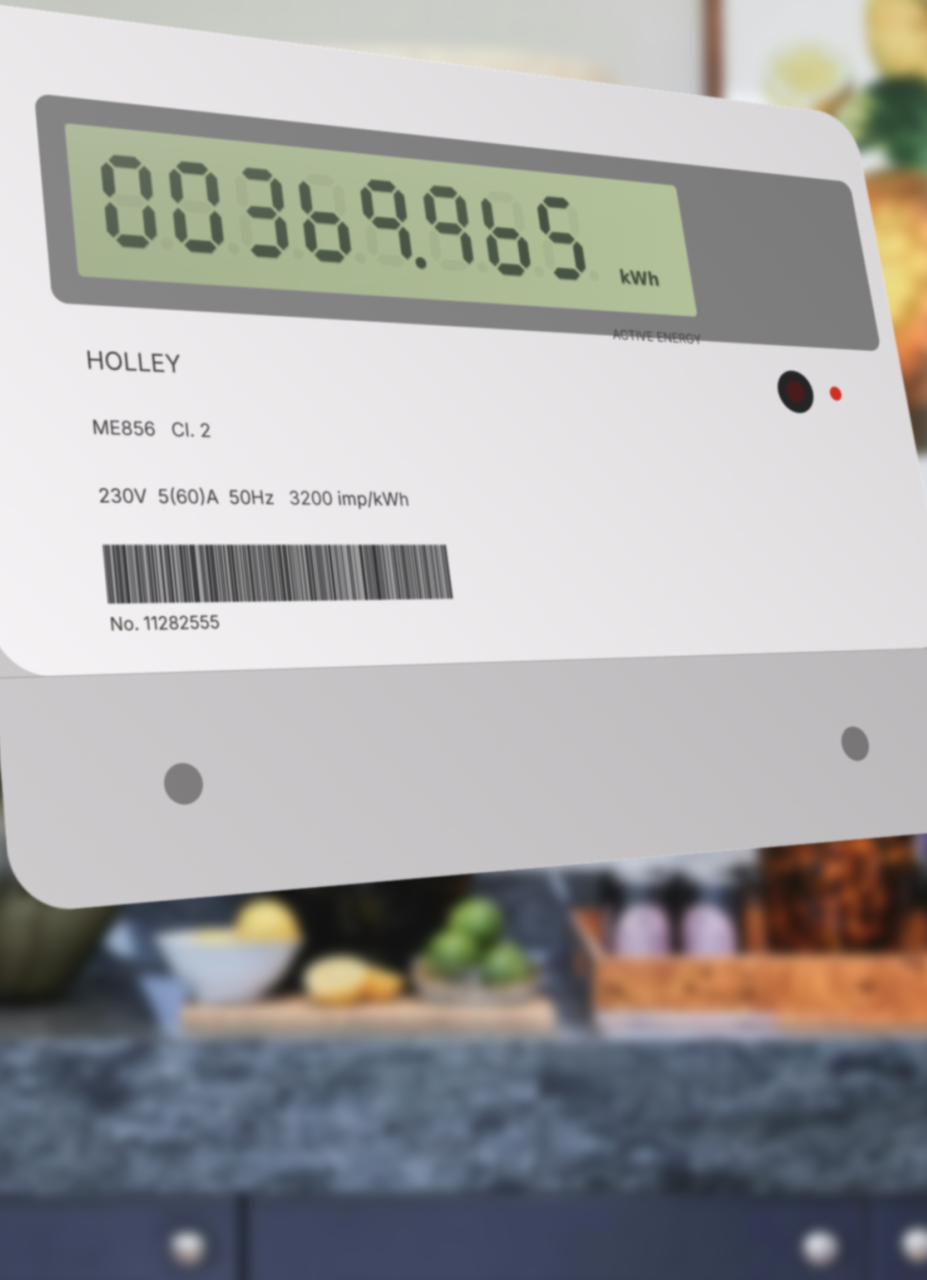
kWh 369.965
